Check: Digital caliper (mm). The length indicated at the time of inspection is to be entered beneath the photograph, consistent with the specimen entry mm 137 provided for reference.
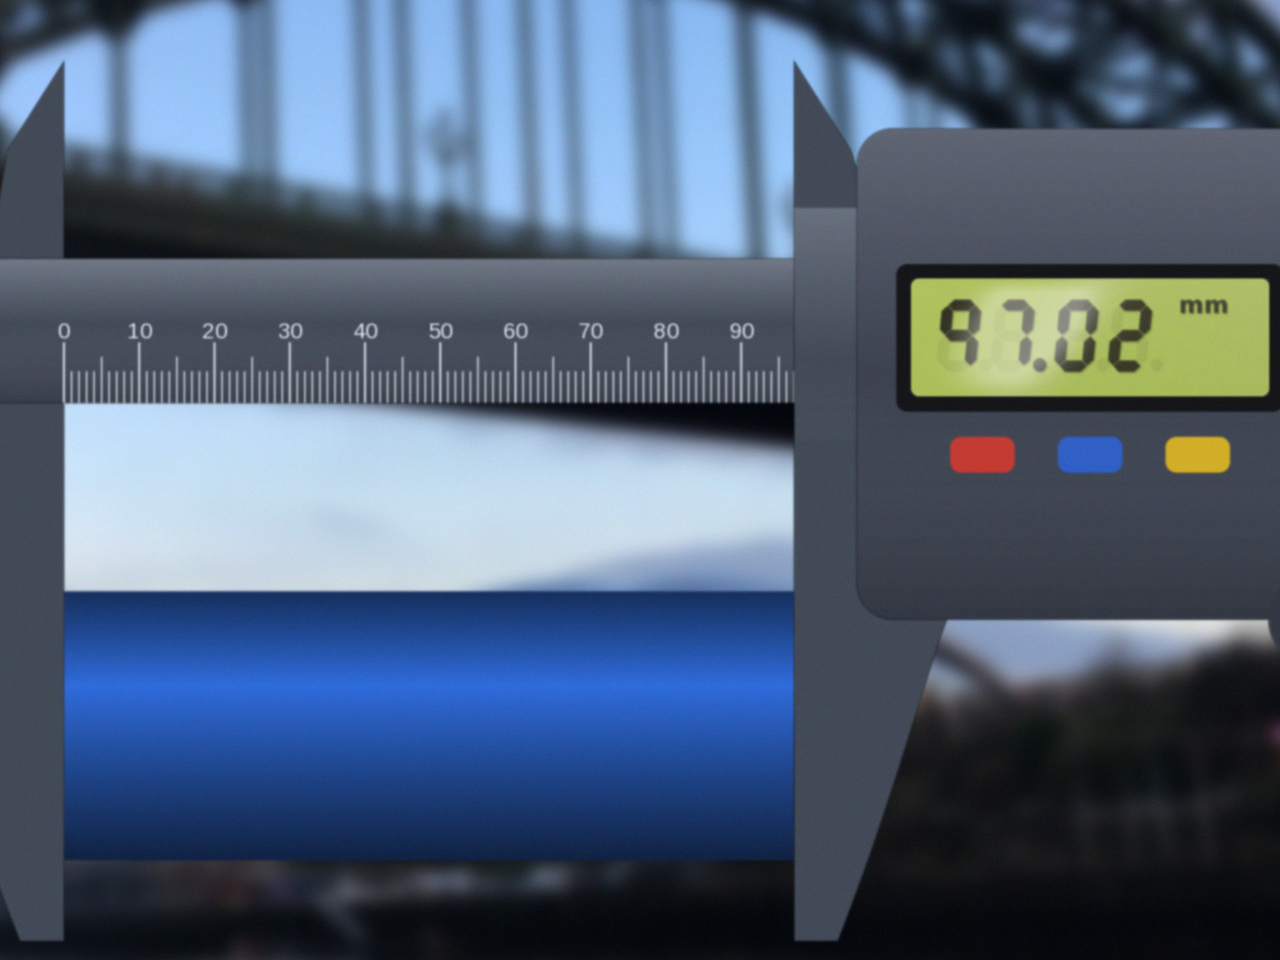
mm 97.02
